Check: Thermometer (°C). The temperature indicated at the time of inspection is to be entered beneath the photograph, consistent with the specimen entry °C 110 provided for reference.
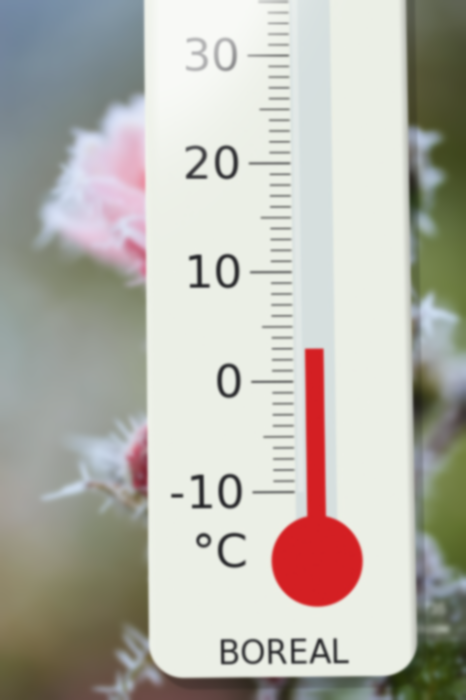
°C 3
